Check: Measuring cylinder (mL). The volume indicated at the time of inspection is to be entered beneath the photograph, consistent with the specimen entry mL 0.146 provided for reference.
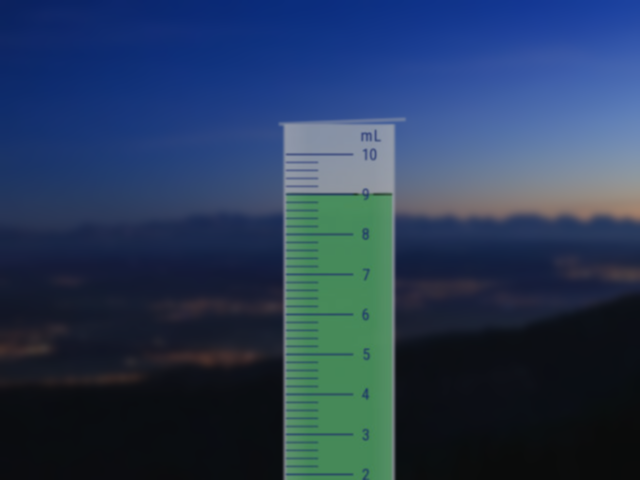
mL 9
